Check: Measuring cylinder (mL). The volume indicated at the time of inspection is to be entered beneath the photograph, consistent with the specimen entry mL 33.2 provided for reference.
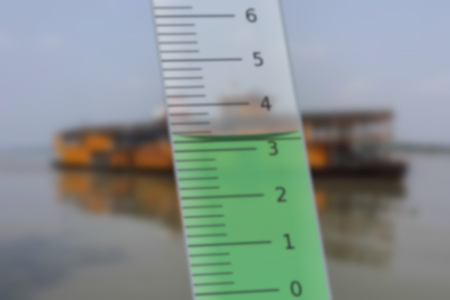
mL 3.2
